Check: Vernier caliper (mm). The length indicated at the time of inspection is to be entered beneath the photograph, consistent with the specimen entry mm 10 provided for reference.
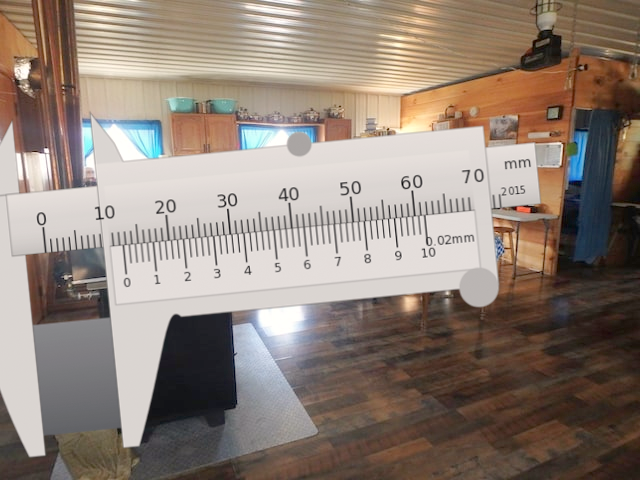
mm 12.6
